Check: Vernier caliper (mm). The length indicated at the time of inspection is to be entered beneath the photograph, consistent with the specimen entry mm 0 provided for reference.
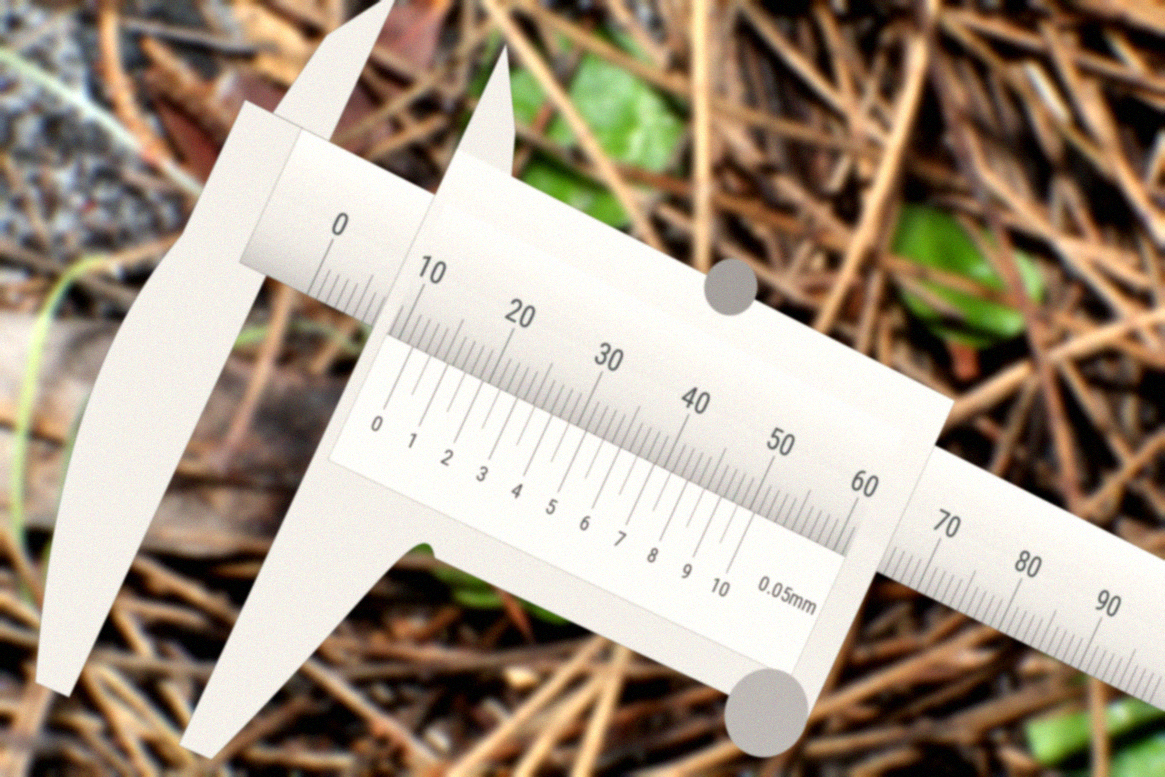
mm 11.6
